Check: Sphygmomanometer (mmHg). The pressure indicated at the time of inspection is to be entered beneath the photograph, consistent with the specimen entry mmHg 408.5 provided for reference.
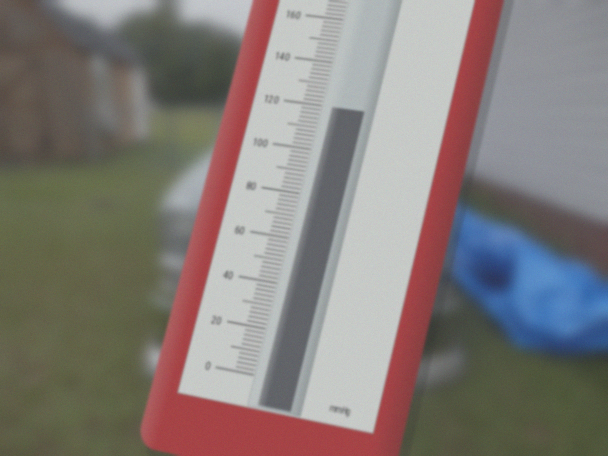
mmHg 120
